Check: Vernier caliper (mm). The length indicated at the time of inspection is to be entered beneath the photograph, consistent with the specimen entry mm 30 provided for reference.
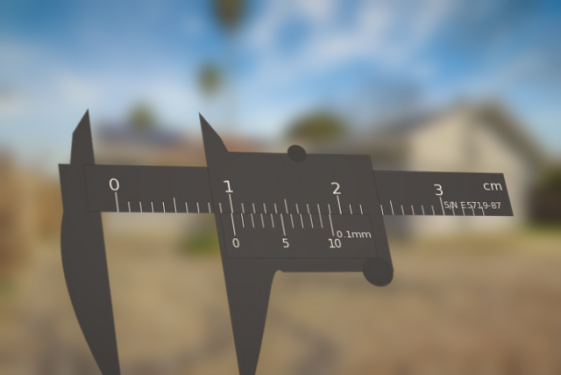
mm 9.9
